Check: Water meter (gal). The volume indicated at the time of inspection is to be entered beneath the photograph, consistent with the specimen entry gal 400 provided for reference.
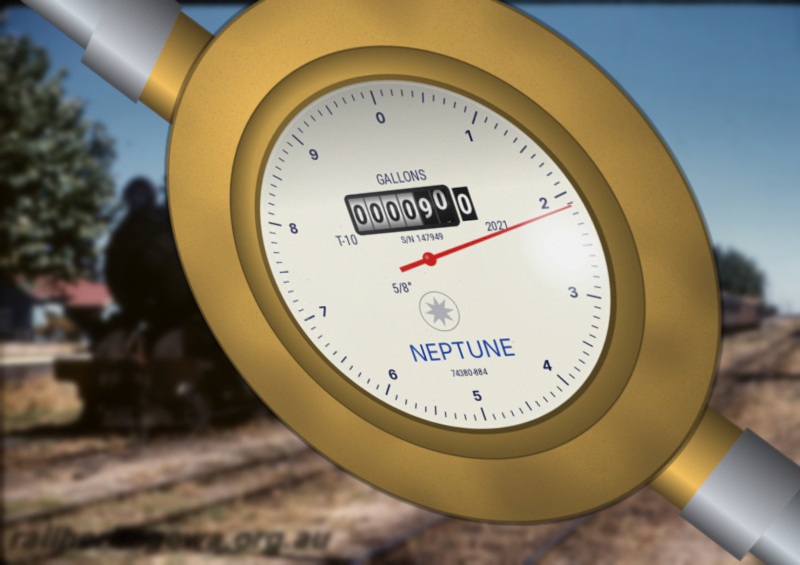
gal 902.1
